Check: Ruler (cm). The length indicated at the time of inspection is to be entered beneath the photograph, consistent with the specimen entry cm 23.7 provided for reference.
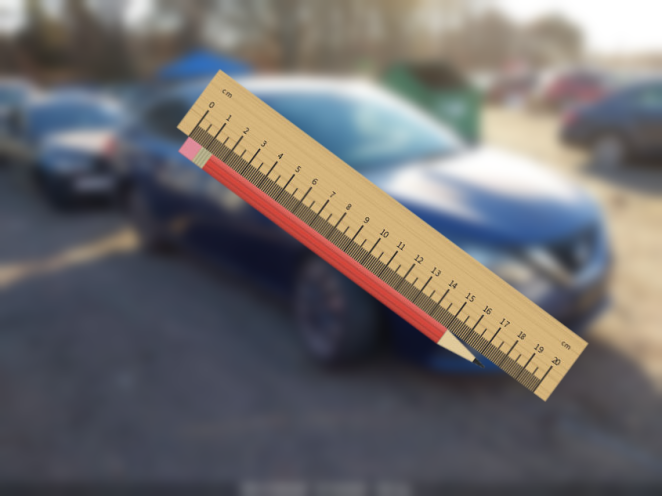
cm 17.5
